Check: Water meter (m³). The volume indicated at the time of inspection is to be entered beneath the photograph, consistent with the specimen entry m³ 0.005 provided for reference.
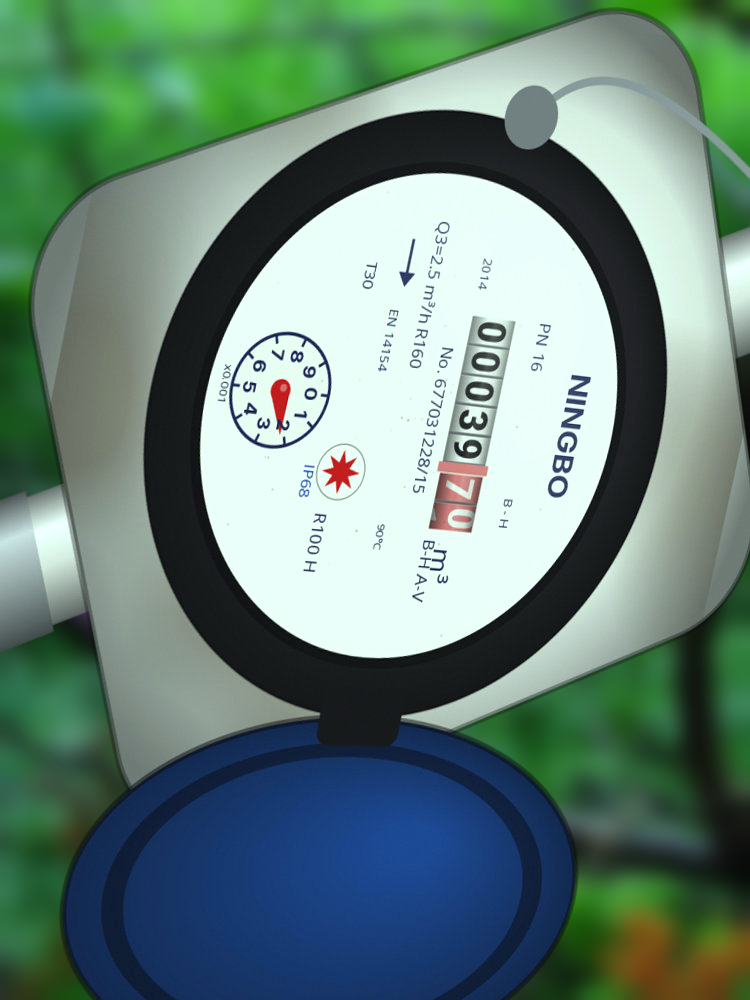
m³ 39.702
